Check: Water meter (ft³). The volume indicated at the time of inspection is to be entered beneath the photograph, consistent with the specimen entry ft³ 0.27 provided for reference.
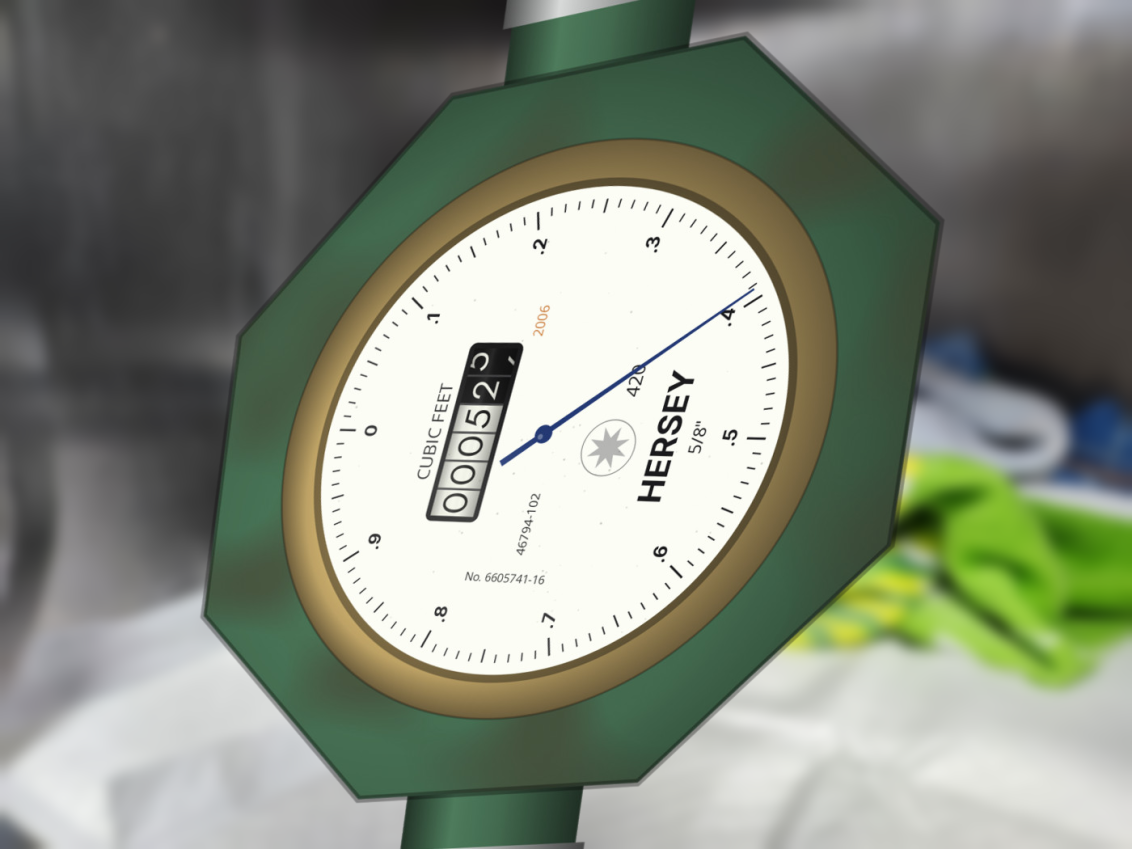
ft³ 525.39
